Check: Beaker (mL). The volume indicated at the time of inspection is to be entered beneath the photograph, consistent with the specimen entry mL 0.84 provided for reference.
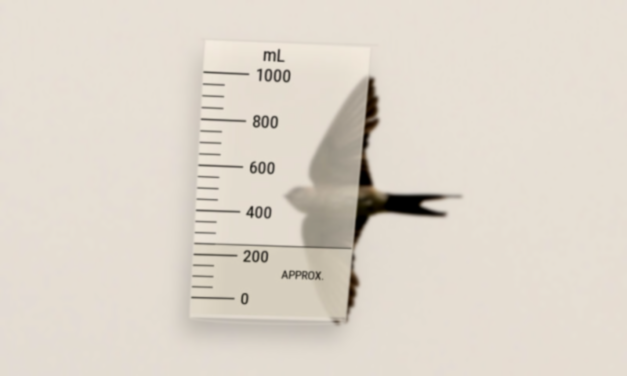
mL 250
